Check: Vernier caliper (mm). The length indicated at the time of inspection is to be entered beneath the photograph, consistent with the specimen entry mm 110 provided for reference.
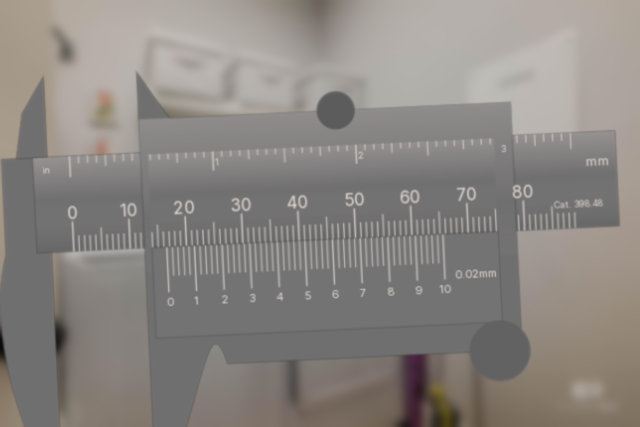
mm 16.5
